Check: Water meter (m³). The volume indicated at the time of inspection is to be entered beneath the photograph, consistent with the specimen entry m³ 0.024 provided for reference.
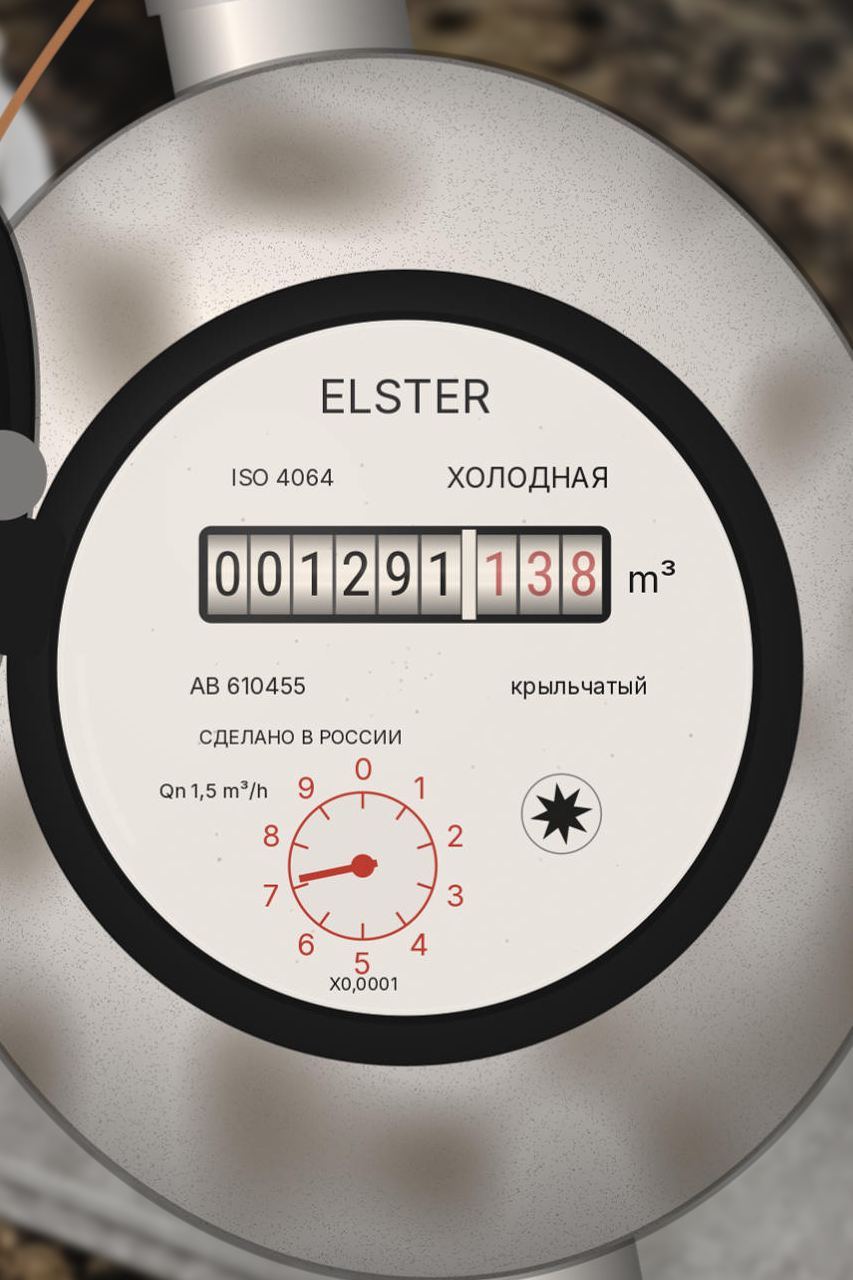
m³ 1291.1387
